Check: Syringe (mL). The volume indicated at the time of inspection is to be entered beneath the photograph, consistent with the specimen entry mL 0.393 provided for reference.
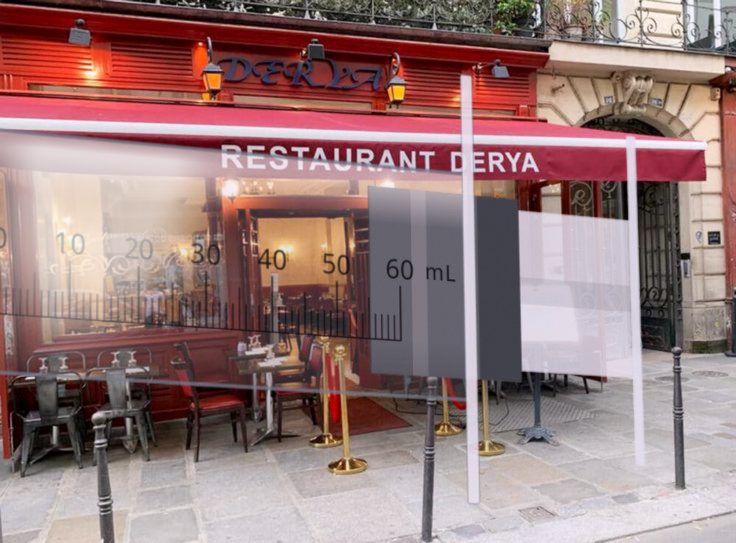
mL 55
